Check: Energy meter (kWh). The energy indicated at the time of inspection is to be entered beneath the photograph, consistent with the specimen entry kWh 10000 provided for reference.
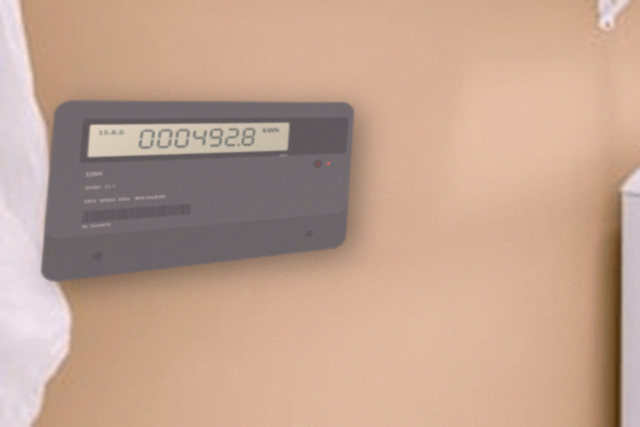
kWh 492.8
